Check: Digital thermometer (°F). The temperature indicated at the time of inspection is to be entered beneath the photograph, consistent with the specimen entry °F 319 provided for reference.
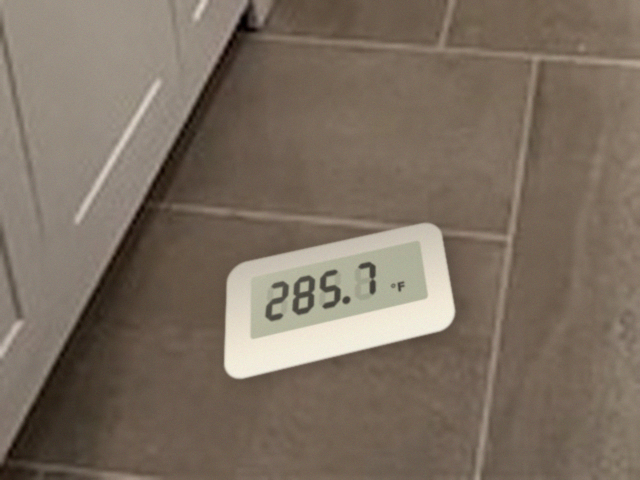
°F 285.7
